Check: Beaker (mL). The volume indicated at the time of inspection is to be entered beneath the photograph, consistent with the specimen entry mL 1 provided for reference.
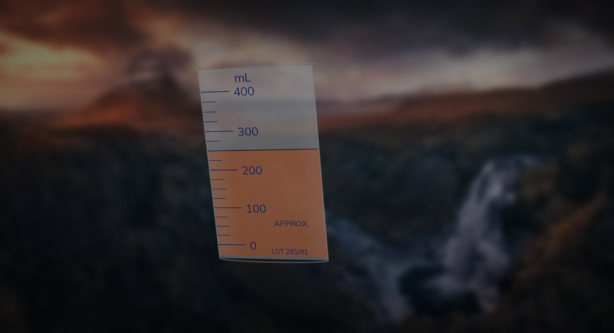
mL 250
